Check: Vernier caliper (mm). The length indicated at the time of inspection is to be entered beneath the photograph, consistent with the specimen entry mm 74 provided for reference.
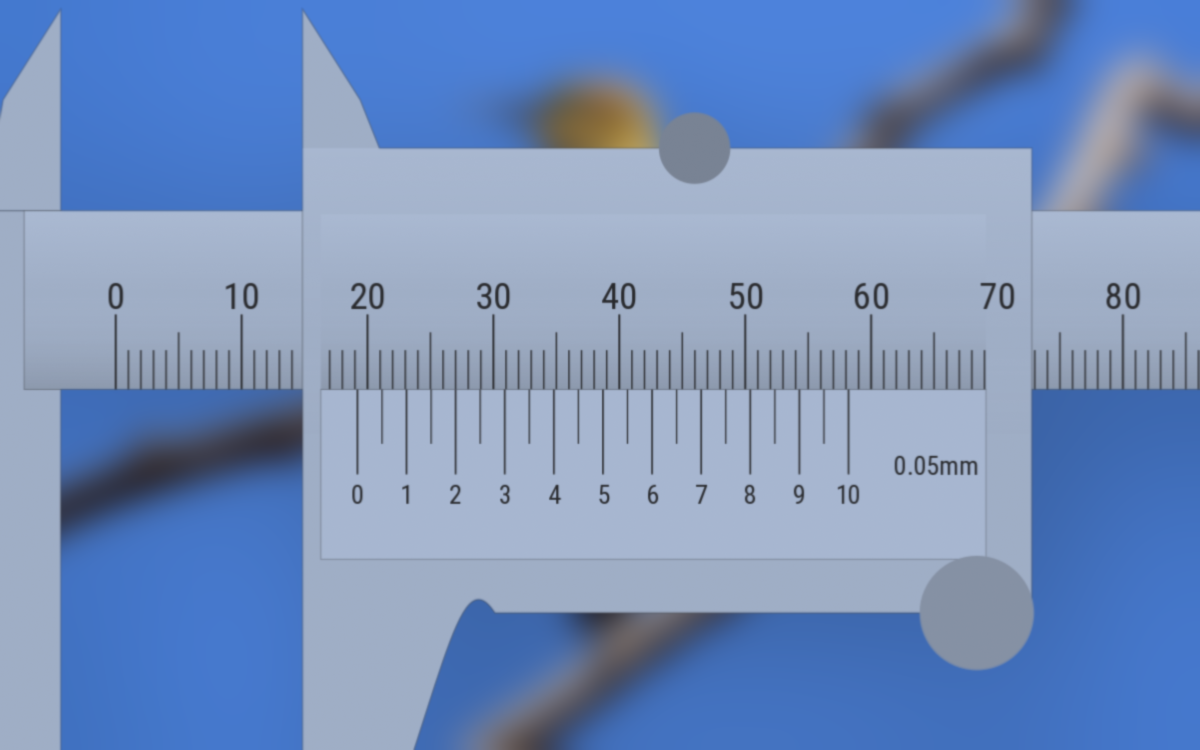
mm 19.2
